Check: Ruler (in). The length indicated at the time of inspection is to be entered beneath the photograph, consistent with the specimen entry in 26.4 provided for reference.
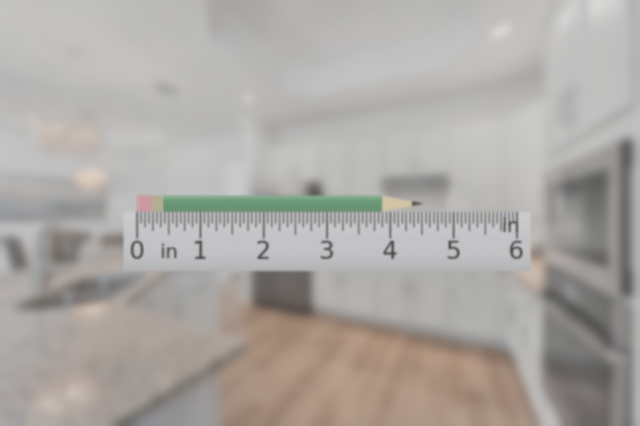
in 4.5
